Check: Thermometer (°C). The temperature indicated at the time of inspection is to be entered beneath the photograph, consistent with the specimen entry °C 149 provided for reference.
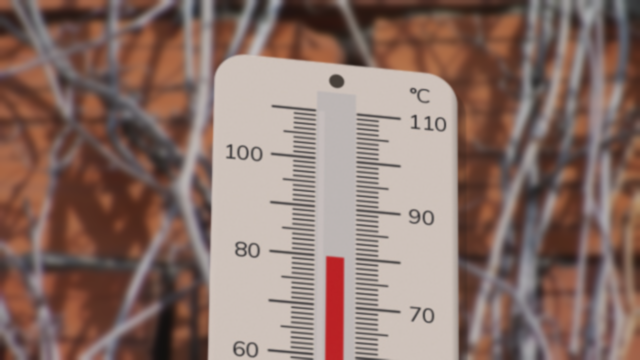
°C 80
